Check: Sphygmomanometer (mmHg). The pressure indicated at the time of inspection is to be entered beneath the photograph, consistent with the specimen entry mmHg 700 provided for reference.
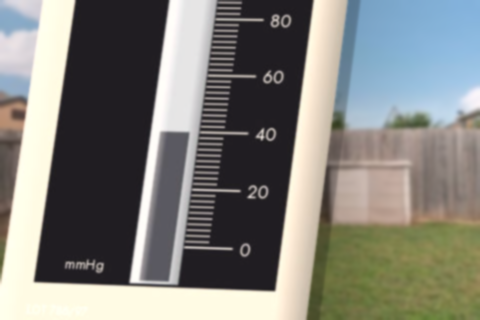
mmHg 40
